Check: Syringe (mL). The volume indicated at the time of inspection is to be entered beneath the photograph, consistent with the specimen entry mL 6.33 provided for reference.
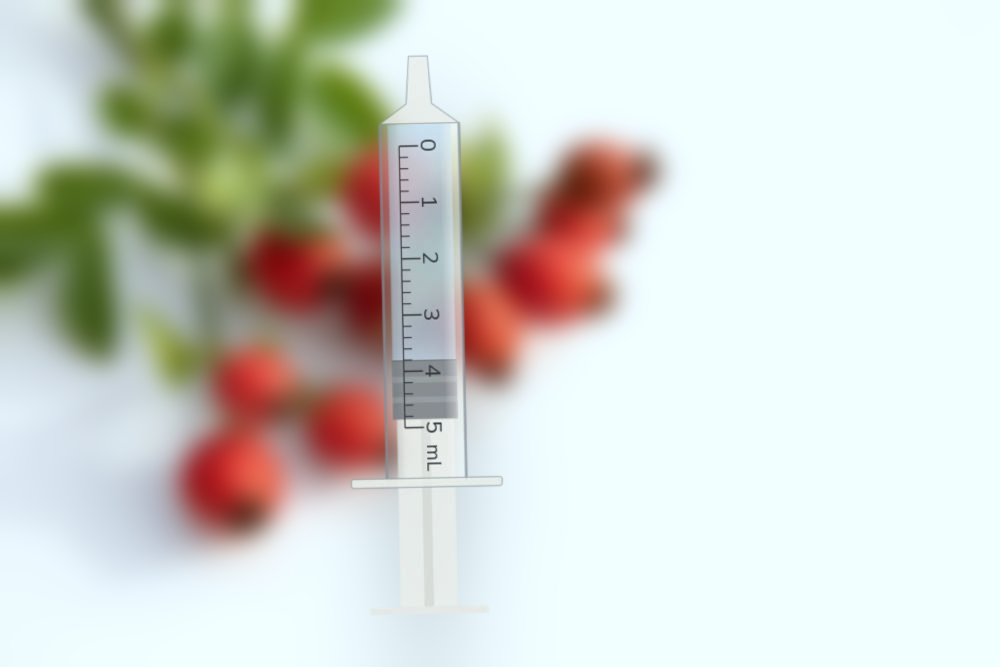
mL 3.8
